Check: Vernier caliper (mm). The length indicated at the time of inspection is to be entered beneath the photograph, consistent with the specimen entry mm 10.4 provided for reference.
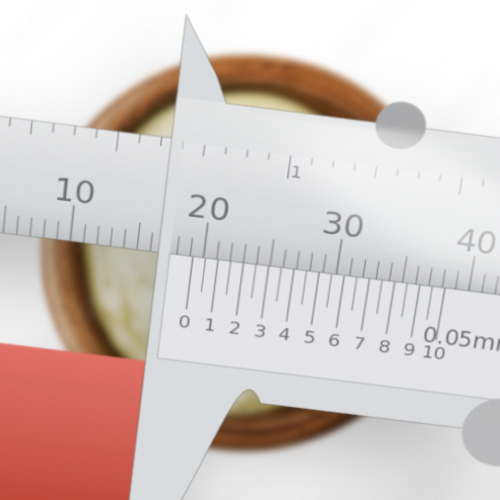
mm 19.2
